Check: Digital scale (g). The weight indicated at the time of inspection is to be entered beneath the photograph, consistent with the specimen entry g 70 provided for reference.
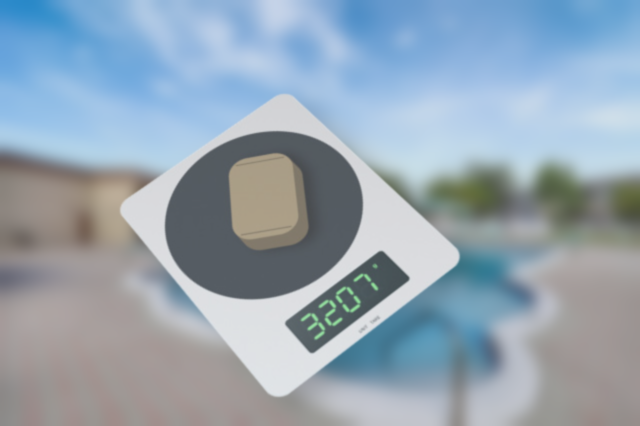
g 3207
